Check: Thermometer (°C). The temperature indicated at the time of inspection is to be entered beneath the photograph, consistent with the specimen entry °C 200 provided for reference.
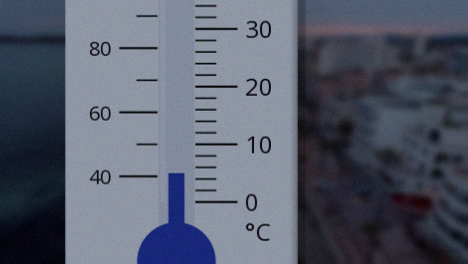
°C 5
